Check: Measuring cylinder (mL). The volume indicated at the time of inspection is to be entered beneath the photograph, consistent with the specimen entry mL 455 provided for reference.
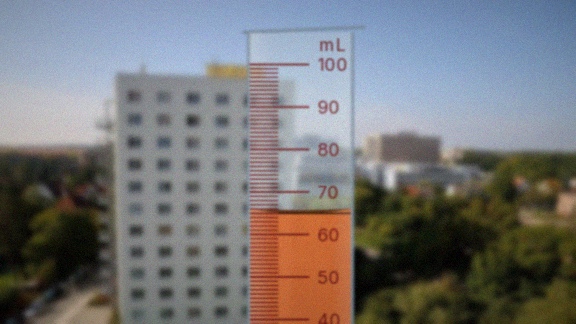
mL 65
